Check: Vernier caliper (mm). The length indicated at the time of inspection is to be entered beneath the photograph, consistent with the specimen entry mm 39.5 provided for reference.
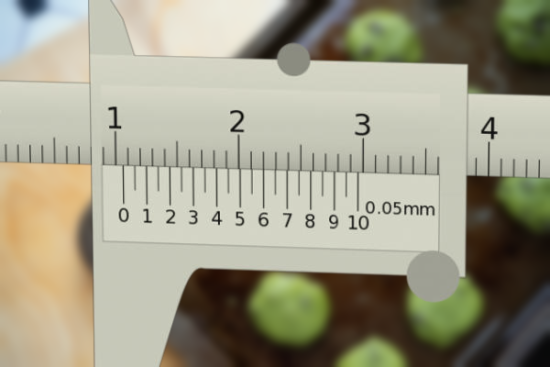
mm 10.6
